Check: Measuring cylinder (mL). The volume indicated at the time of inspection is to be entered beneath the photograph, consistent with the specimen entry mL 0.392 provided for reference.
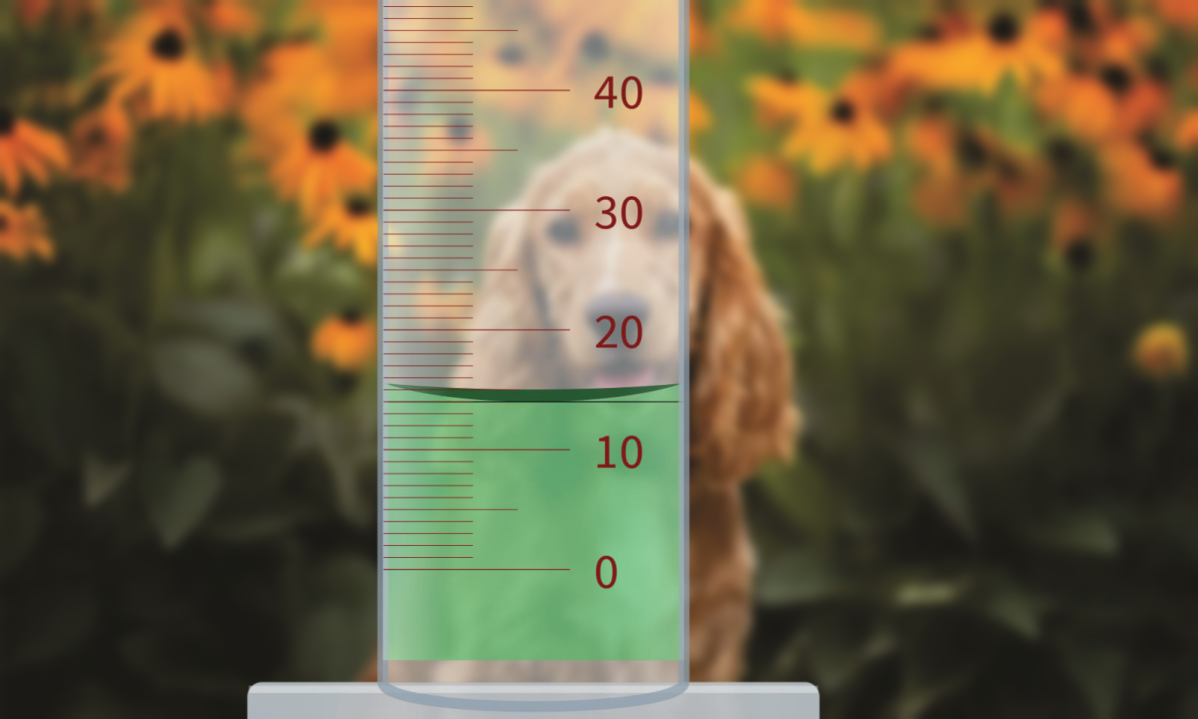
mL 14
